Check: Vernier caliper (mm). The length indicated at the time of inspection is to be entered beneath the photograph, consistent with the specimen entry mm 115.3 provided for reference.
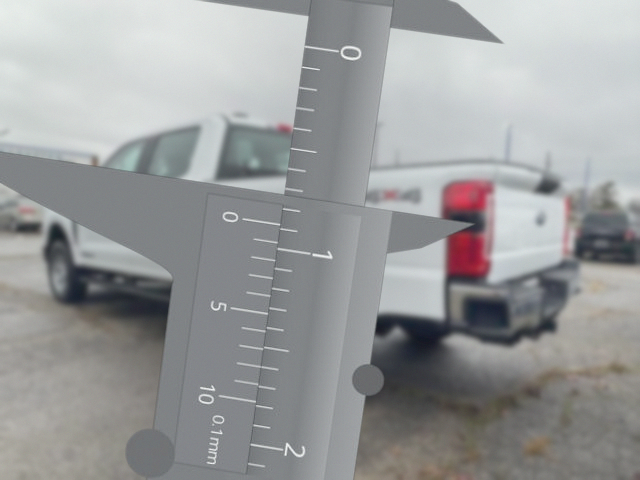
mm 8.8
